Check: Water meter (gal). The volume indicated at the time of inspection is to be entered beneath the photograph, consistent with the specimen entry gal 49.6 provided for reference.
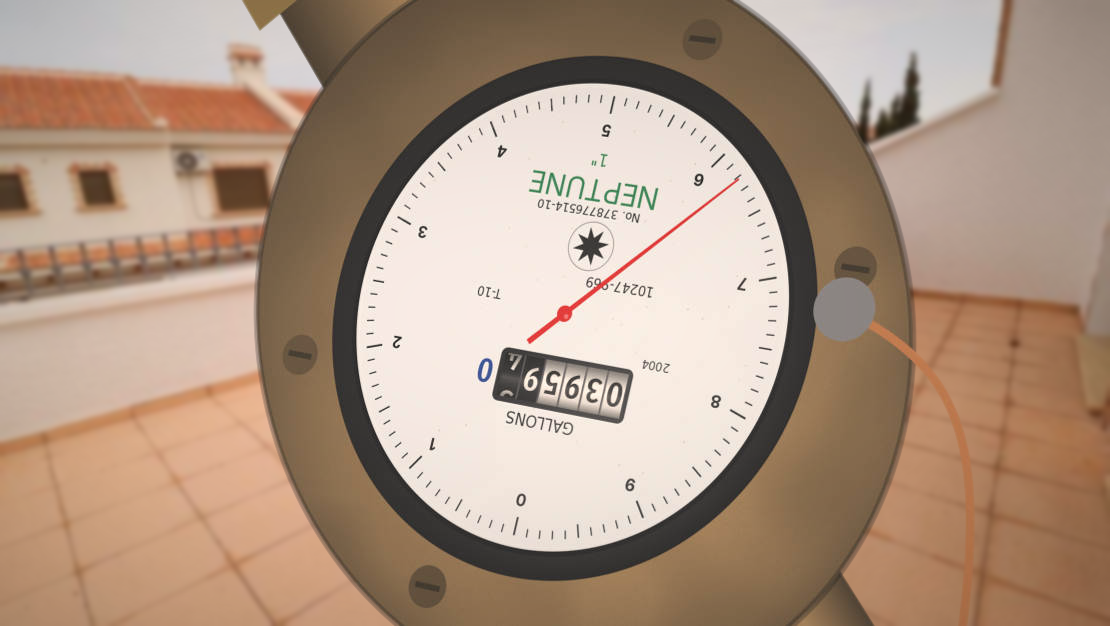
gal 395936.2
